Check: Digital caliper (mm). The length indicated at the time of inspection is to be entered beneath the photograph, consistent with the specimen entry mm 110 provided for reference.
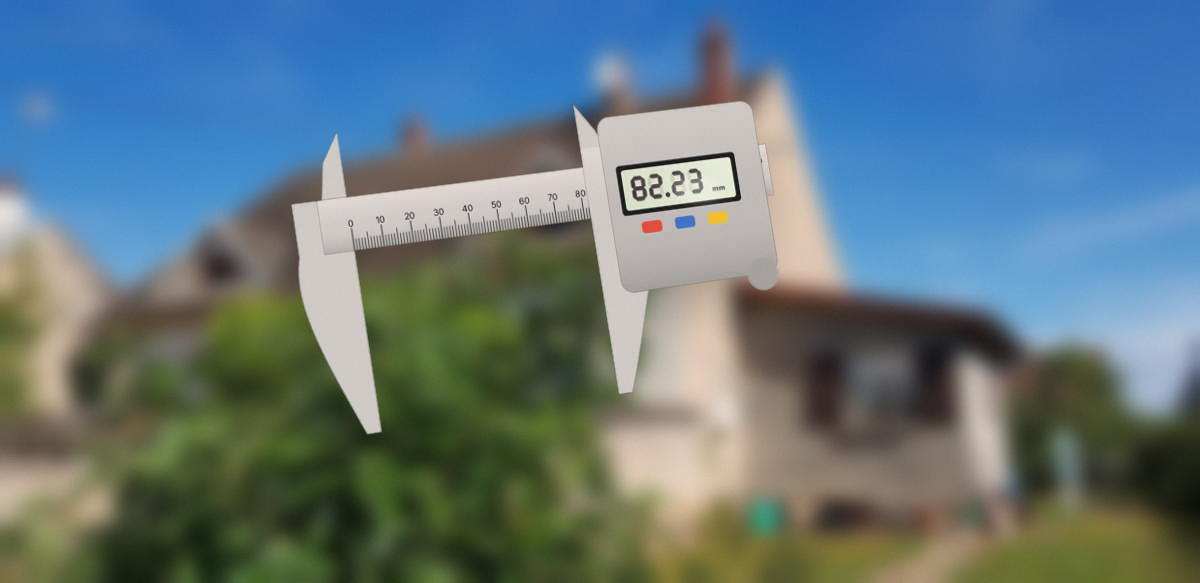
mm 82.23
